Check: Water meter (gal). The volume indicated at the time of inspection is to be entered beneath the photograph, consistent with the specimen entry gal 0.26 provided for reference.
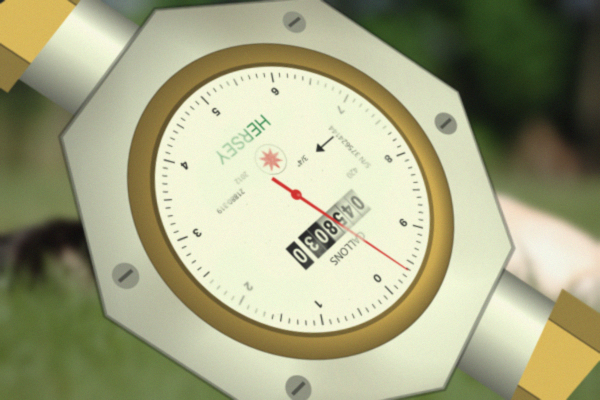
gal 458029.6
